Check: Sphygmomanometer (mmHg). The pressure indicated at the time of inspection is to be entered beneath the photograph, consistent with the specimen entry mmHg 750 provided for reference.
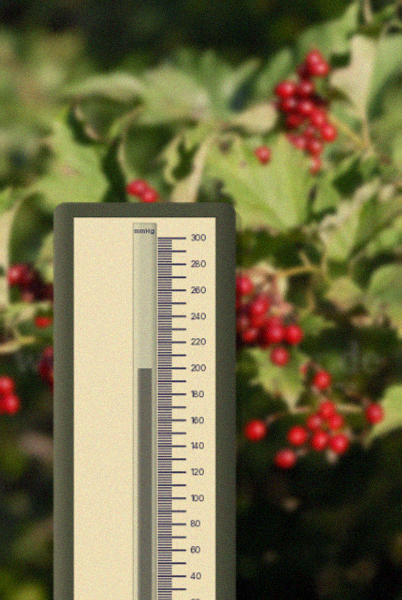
mmHg 200
